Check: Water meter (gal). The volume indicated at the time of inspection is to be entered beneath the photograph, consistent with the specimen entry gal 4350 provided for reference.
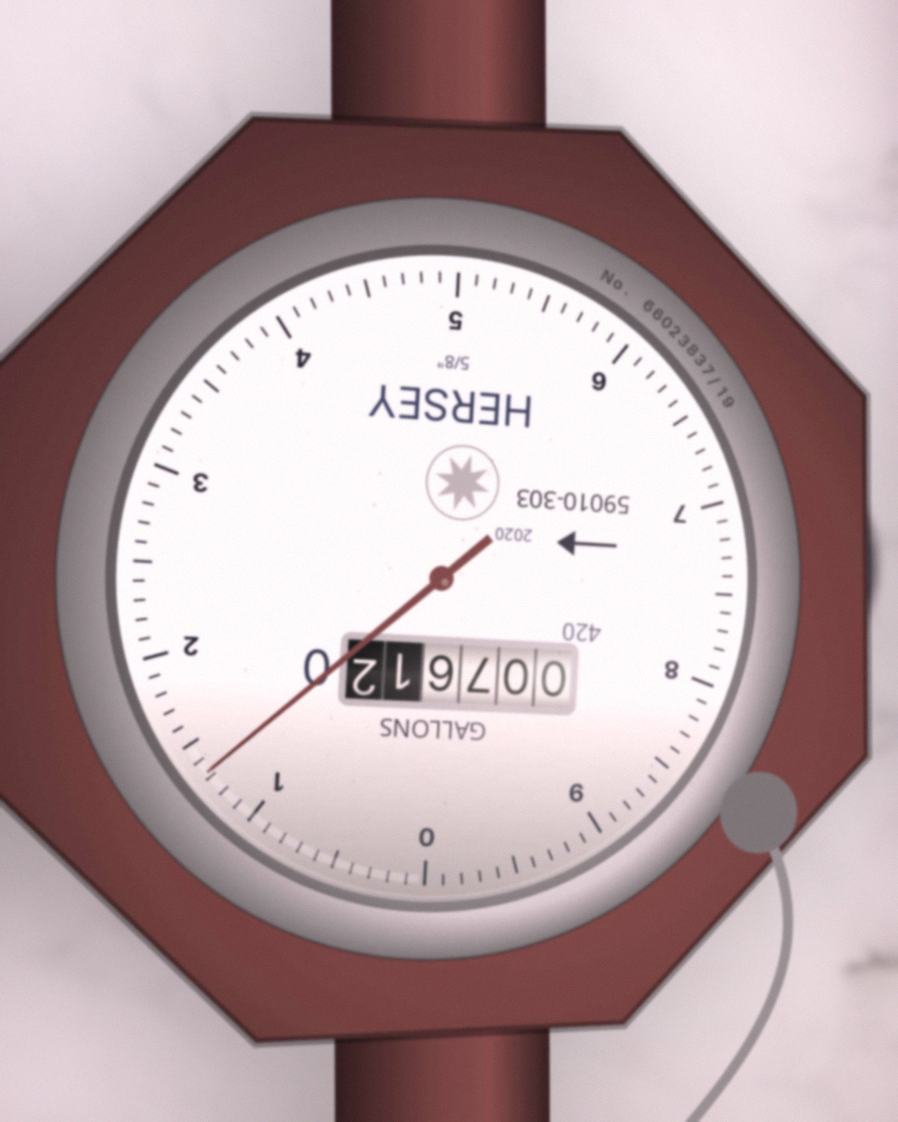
gal 76121.3
